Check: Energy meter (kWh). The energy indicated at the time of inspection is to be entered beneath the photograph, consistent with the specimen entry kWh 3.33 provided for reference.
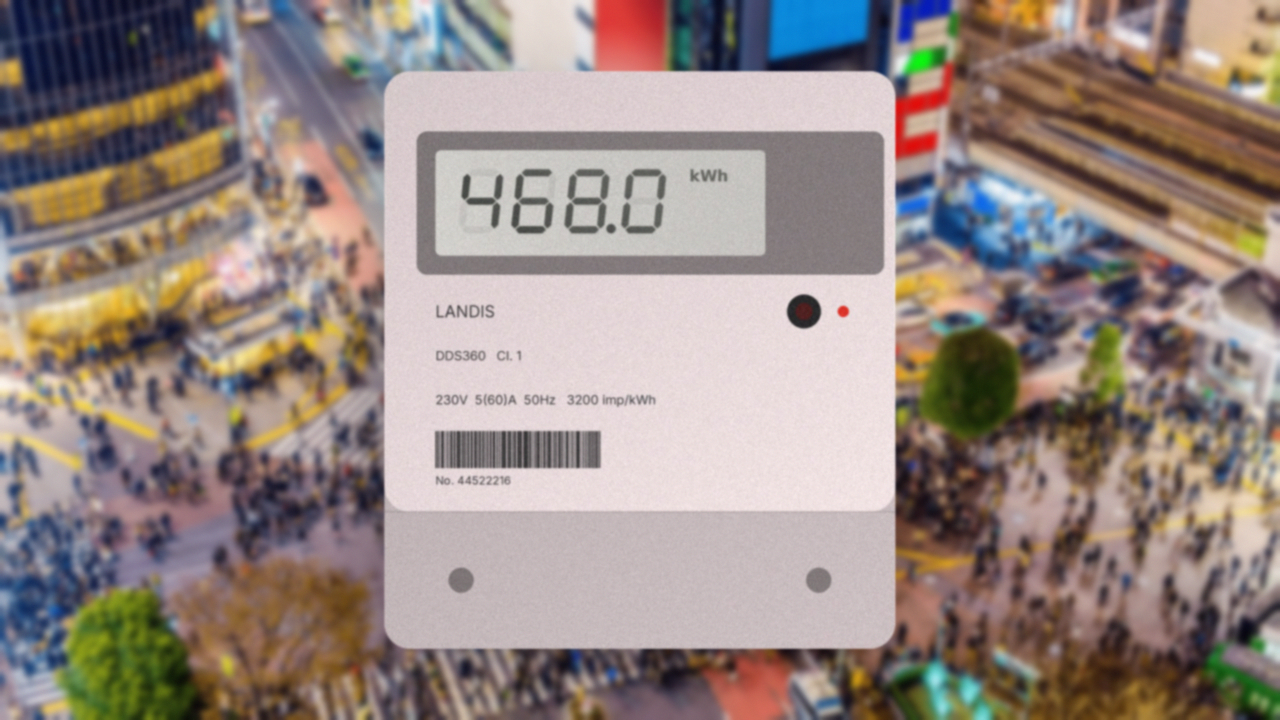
kWh 468.0
